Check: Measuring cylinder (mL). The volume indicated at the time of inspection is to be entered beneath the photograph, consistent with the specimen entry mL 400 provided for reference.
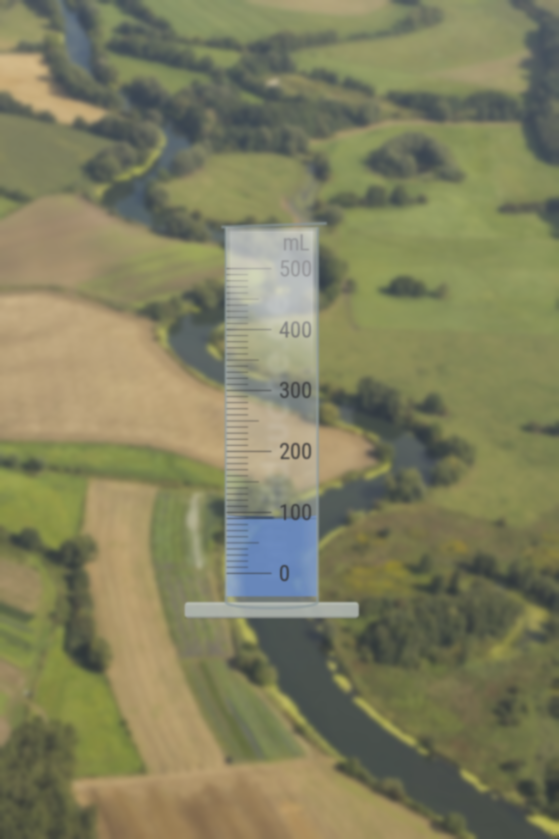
mL 90
